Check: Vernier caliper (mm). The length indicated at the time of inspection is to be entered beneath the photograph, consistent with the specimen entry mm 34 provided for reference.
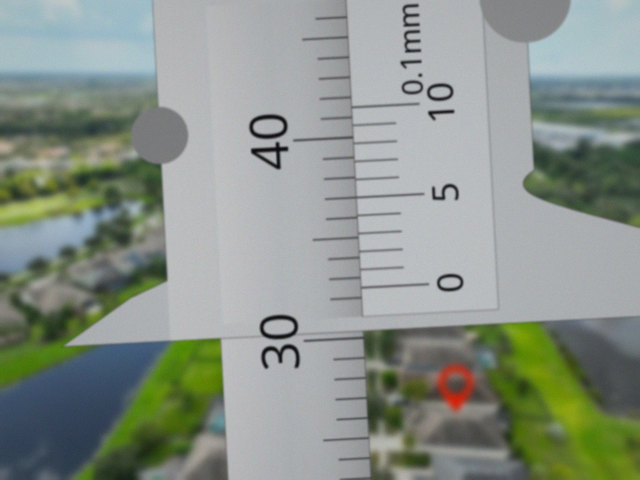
mm 32.5
